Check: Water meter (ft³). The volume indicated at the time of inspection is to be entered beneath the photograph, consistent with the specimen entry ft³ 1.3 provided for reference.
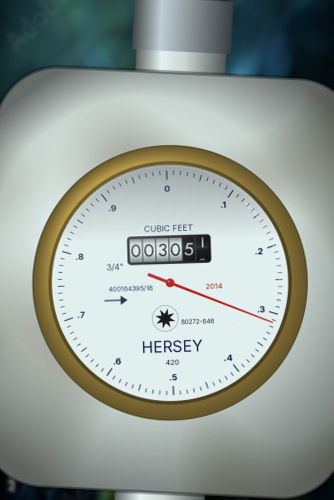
ft³ 3051.31
